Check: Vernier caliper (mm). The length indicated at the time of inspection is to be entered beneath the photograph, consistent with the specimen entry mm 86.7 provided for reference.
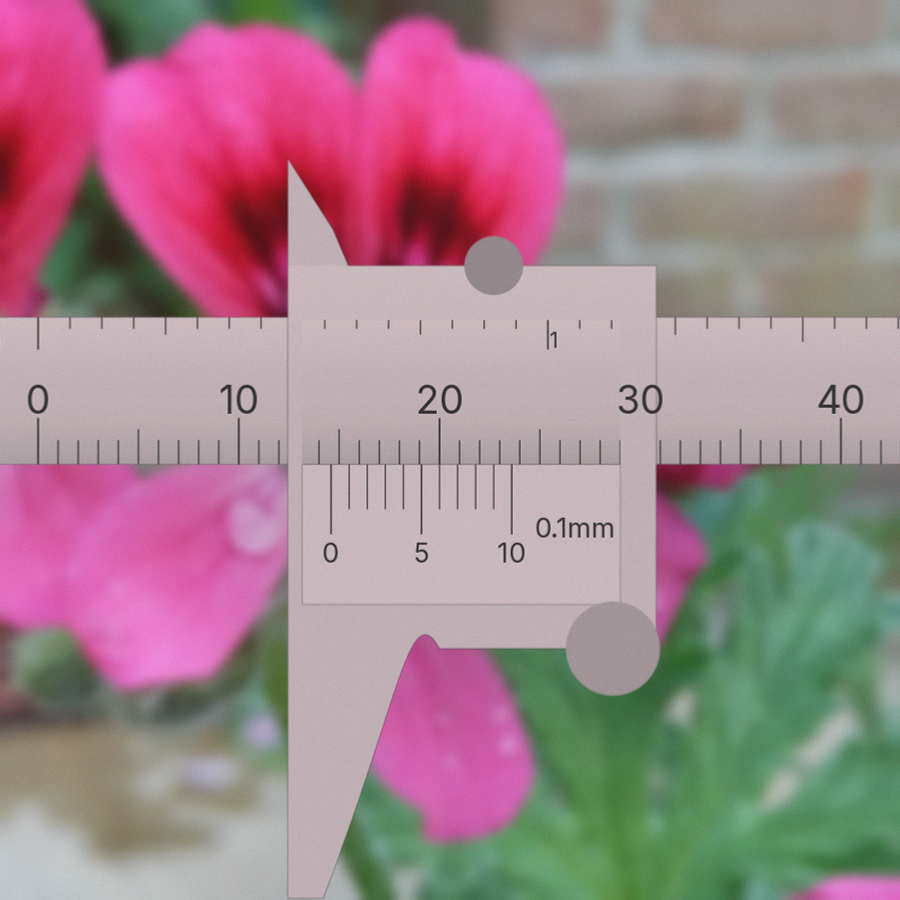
mm 14.6
